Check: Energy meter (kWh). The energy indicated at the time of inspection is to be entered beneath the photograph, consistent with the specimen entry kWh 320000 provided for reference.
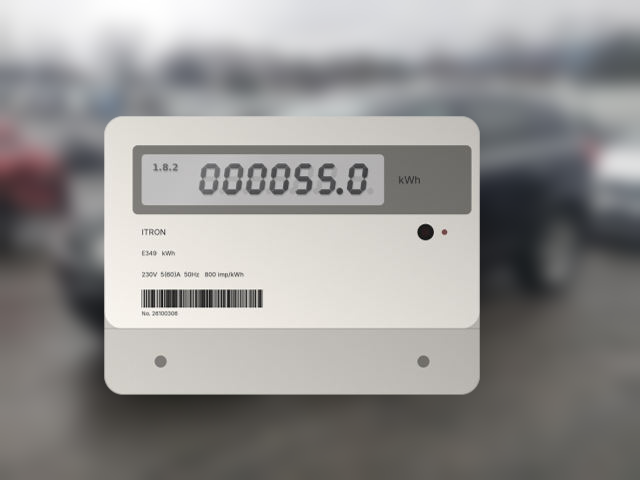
kWh 55.0
